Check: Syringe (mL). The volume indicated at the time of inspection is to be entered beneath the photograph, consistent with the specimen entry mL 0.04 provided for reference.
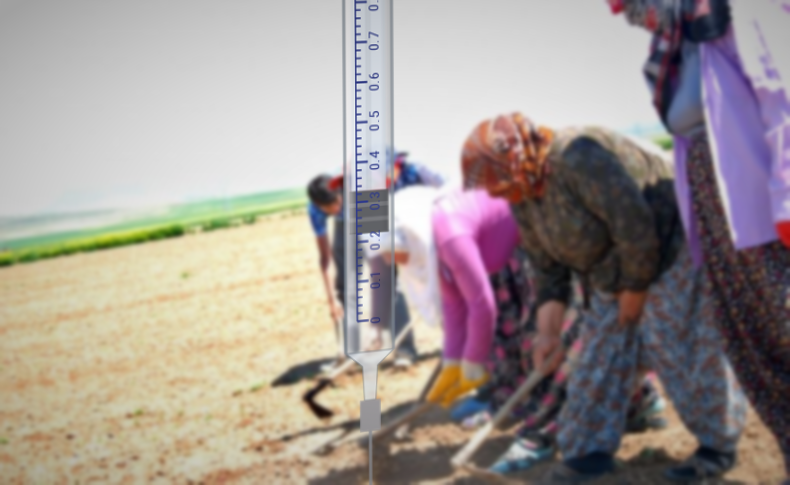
mL 0.22
